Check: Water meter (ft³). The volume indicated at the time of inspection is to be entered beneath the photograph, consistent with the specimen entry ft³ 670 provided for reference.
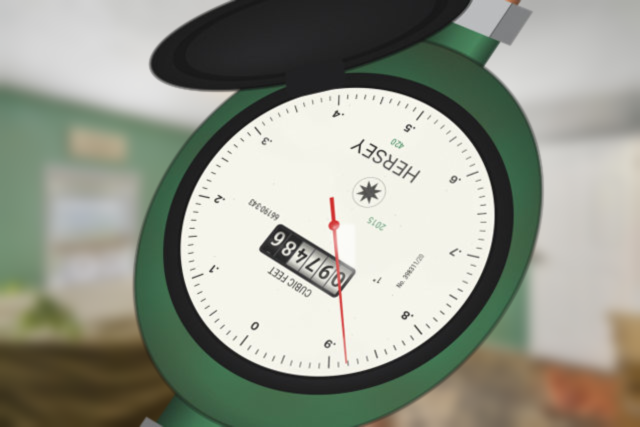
ft³ 97485.88
